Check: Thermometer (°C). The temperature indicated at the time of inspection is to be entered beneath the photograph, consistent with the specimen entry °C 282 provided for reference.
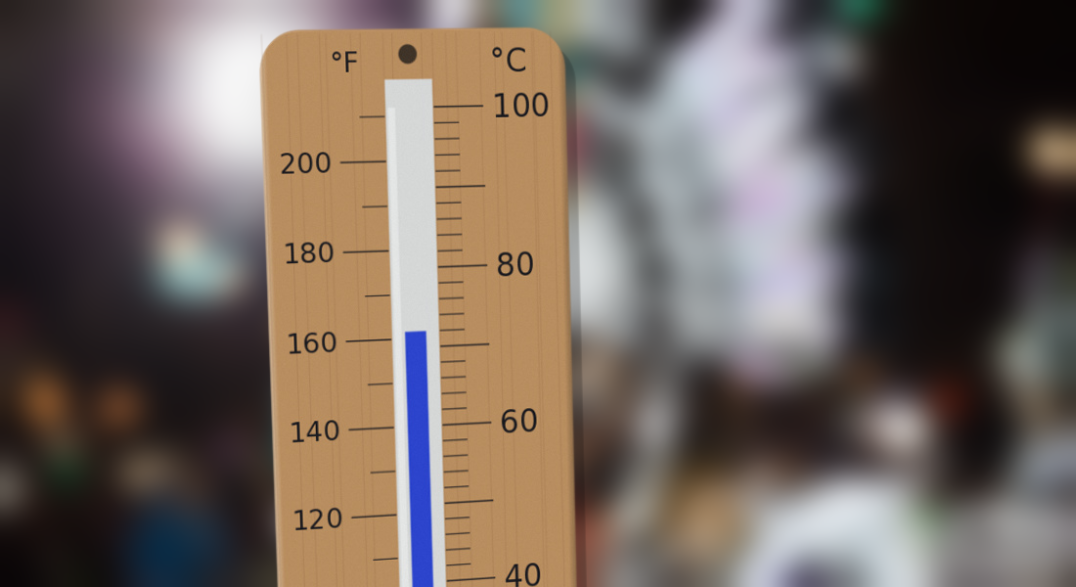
°C 72
